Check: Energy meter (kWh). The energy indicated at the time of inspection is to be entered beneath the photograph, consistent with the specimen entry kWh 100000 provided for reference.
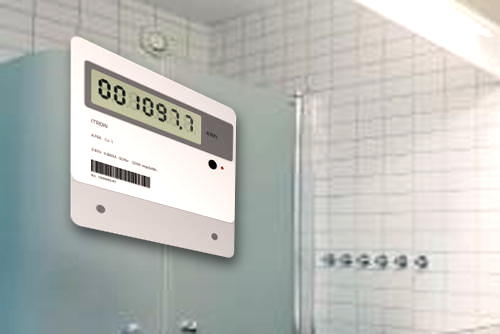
kWh 1097.7
